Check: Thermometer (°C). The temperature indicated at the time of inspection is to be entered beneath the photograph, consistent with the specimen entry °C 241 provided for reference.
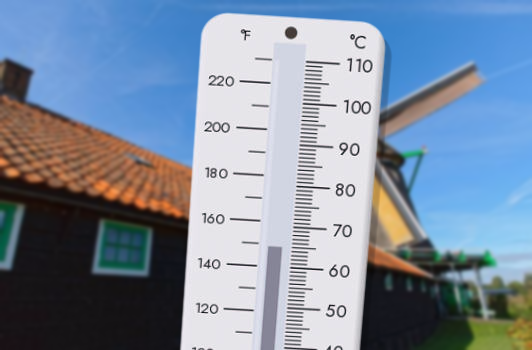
°C 65
